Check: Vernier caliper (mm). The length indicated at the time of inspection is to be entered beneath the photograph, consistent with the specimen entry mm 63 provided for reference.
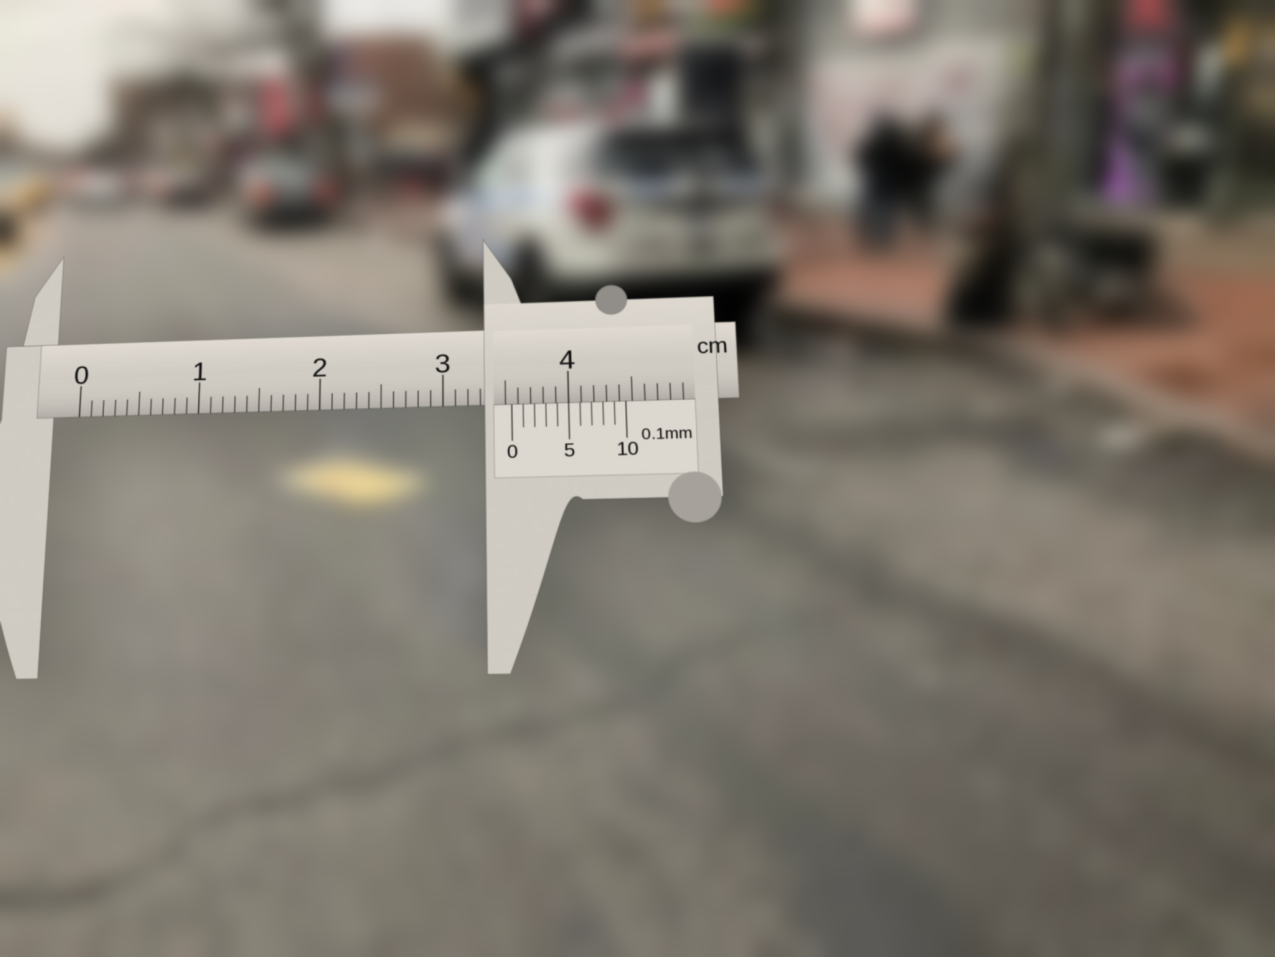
mm 35.5
